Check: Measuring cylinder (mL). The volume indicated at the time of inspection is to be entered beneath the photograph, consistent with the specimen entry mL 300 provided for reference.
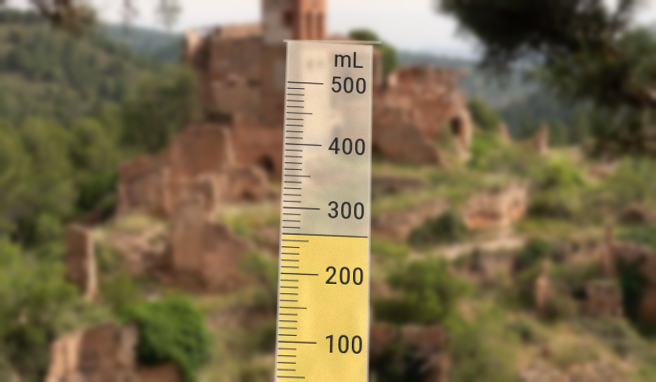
mL 260
